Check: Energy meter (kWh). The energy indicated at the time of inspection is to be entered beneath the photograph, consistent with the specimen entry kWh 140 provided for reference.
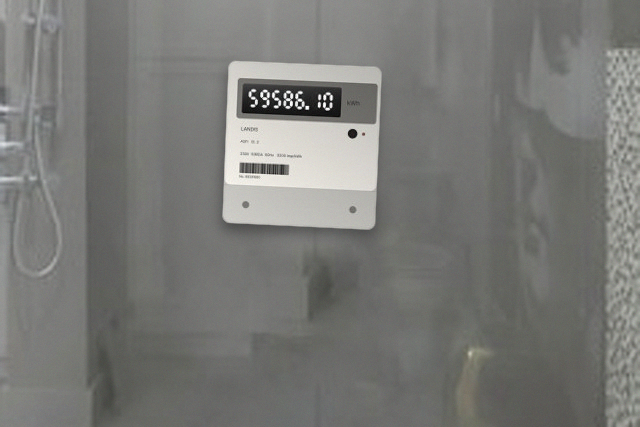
kWh 59586.10
